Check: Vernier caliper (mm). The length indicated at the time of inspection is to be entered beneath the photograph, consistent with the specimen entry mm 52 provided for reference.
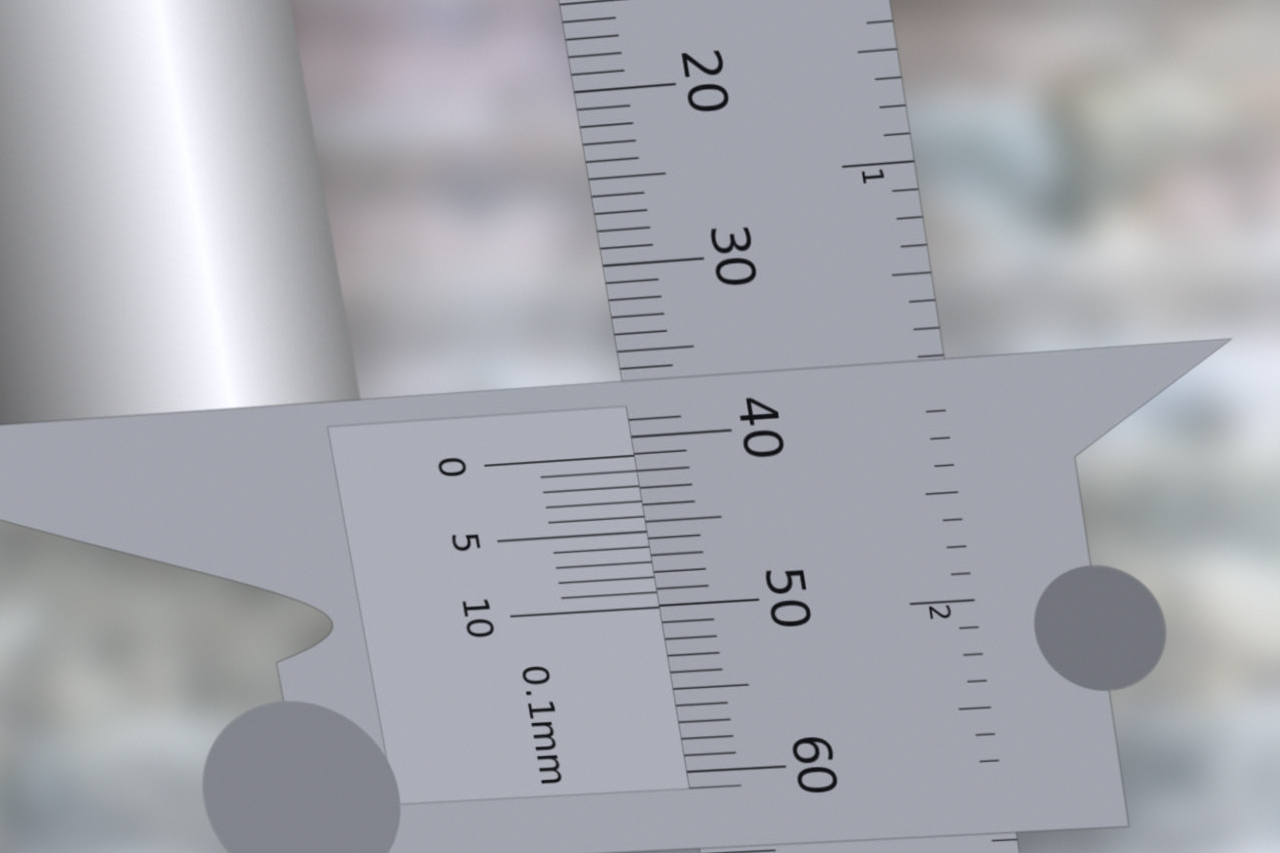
mm 41.1
